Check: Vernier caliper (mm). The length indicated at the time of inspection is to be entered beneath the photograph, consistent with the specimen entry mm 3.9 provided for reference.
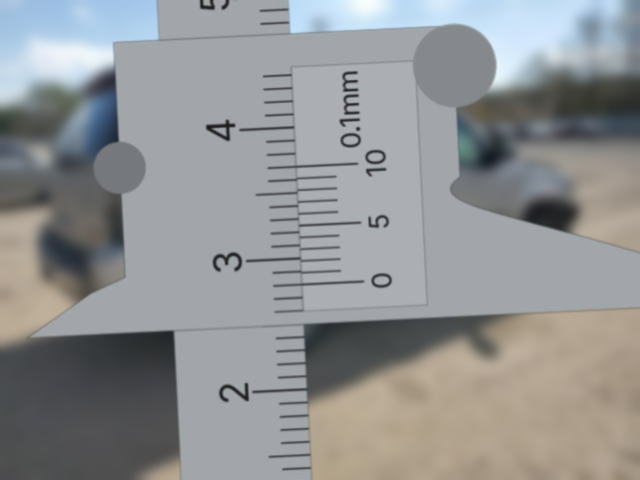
mm 28.0
